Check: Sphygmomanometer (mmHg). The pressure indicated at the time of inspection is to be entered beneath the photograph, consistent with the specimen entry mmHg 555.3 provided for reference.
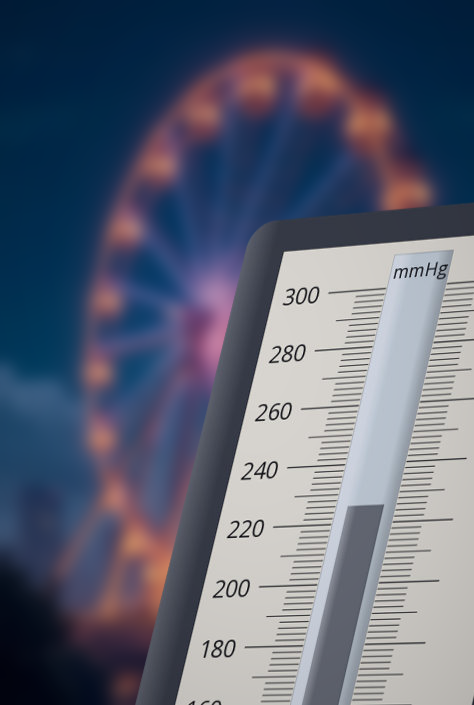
mmHg 226
